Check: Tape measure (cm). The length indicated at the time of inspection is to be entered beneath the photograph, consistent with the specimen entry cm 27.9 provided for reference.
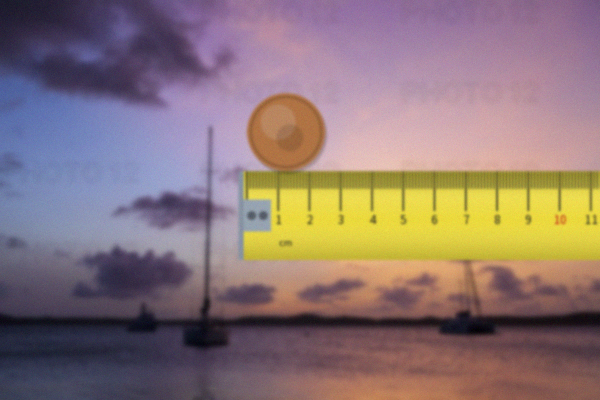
cm 2.5
